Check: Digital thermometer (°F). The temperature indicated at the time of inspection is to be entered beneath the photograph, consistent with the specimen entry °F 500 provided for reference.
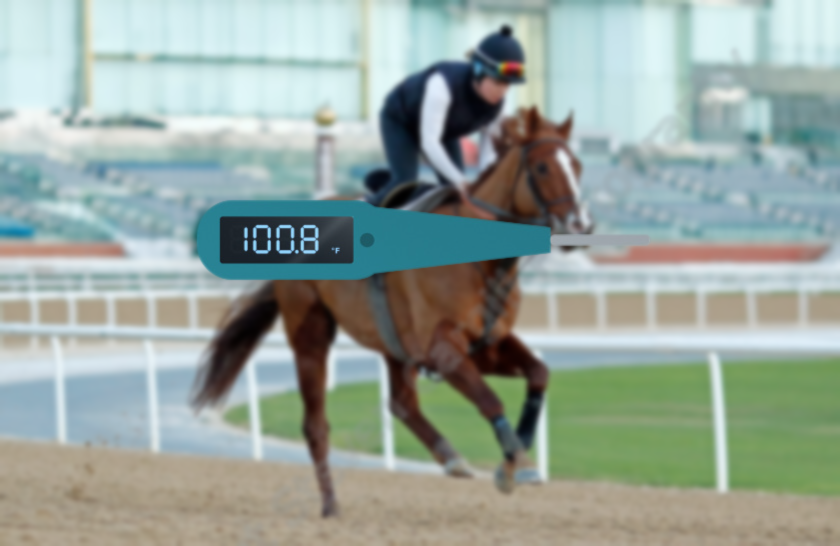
°F 100.8
